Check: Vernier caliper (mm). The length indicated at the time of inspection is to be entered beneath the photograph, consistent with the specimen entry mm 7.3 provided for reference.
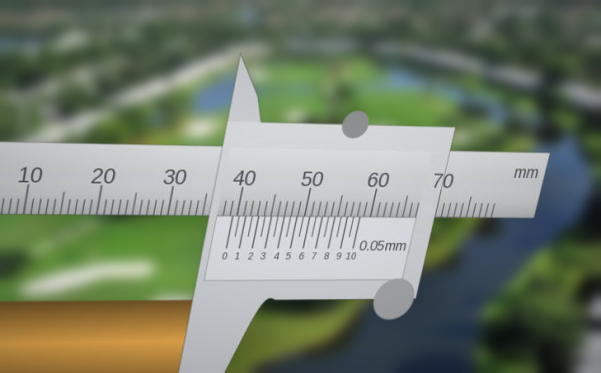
mm 39.4
